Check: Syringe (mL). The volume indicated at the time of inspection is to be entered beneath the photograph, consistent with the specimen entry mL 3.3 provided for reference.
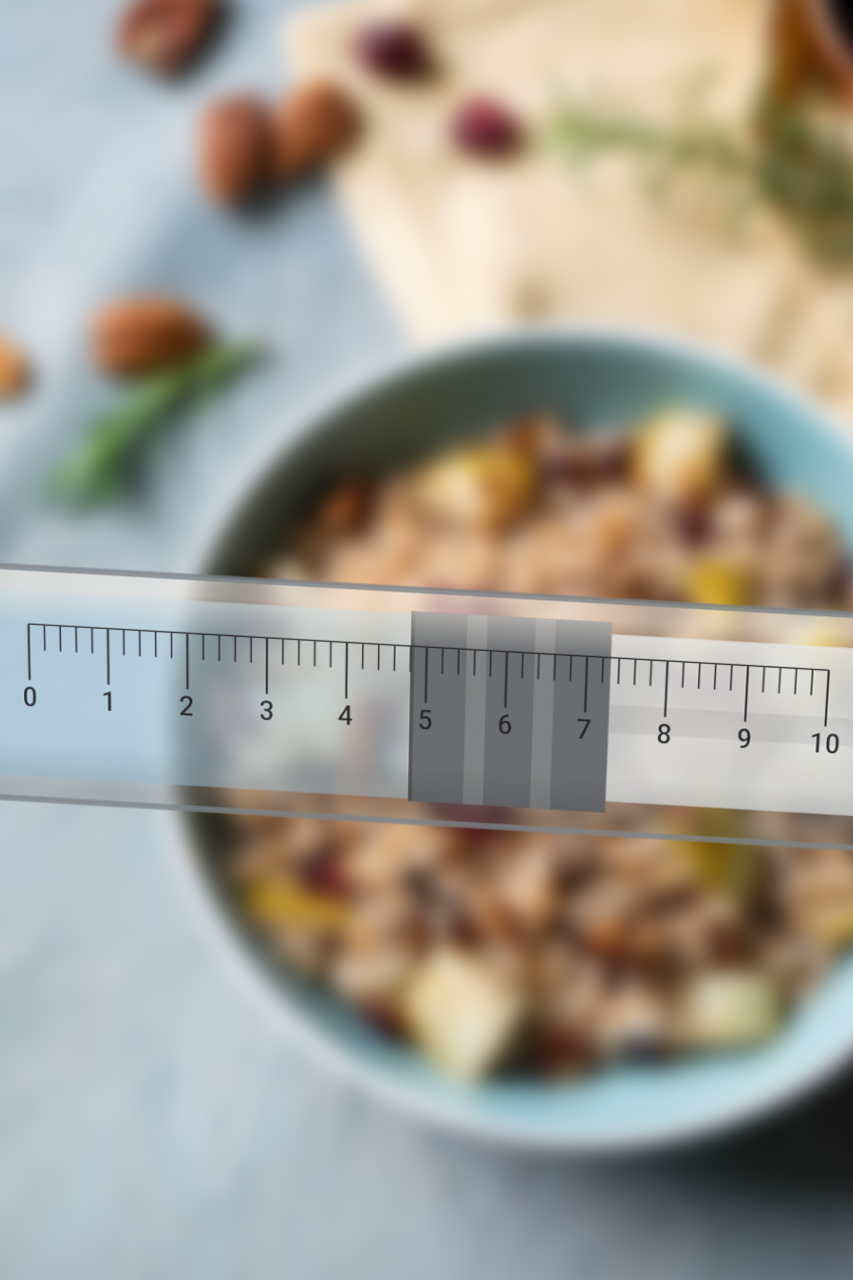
mL 4.8
